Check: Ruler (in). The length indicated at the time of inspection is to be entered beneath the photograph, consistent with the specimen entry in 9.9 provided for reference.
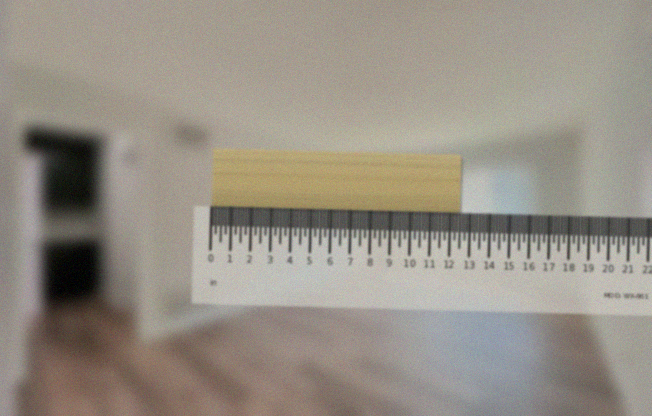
in 12.5
